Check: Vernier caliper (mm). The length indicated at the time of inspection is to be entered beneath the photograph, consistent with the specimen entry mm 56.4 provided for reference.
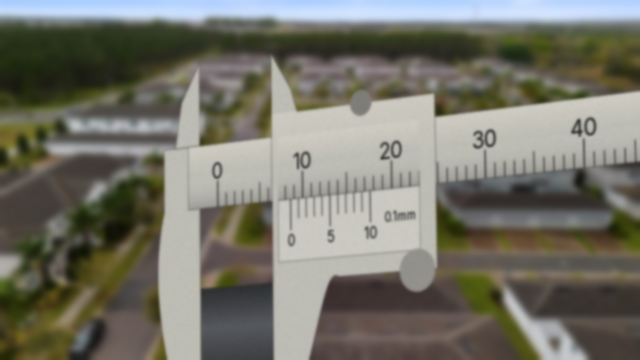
mm 8.6
